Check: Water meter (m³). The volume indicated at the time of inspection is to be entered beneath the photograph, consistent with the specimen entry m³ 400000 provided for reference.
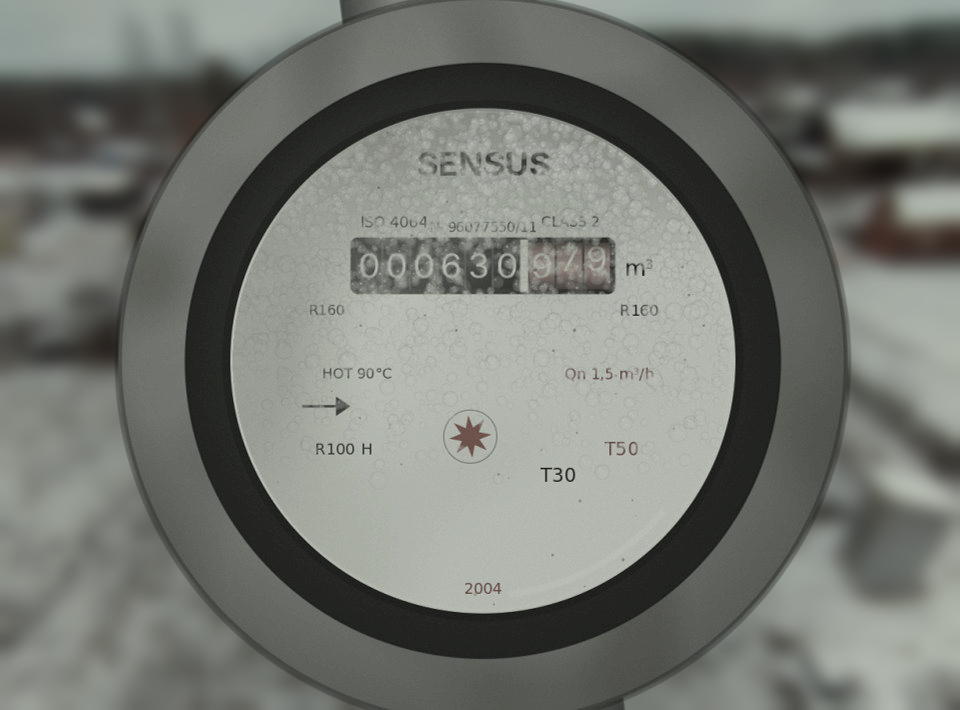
m³ 630.979
